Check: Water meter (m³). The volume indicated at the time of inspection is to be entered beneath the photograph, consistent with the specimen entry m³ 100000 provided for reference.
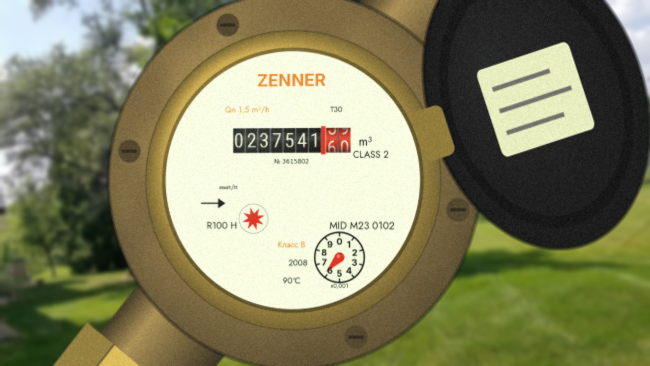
m³ 237541.596
